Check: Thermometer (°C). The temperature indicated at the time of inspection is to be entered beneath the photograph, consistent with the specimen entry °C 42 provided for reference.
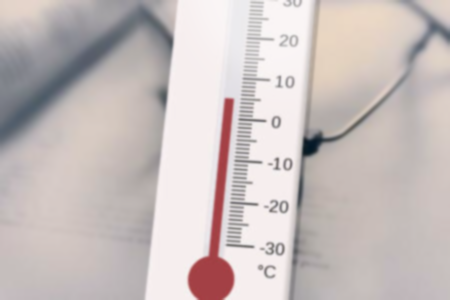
°C 5
